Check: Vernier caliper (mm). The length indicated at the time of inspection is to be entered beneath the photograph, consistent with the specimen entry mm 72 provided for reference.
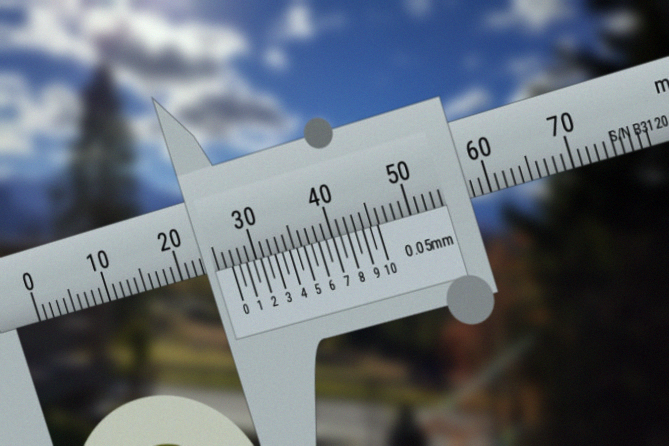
mm 26.8
